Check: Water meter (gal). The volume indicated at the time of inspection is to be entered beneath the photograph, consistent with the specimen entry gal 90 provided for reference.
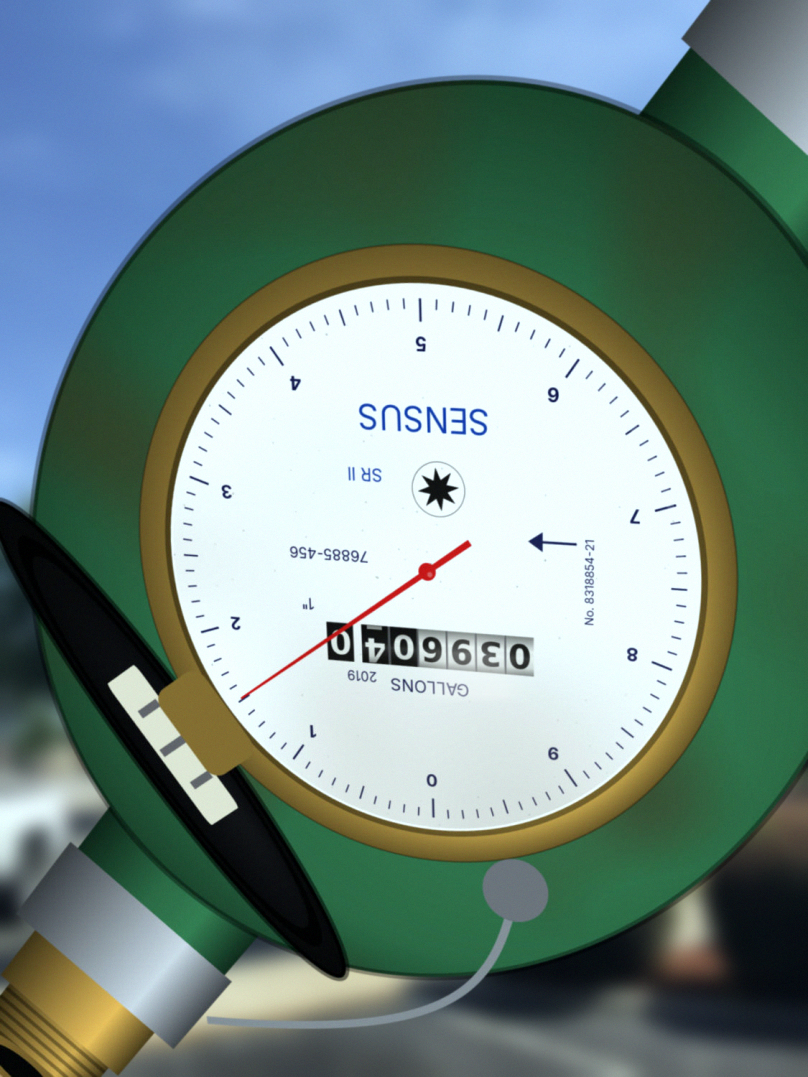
gal 396041.5
